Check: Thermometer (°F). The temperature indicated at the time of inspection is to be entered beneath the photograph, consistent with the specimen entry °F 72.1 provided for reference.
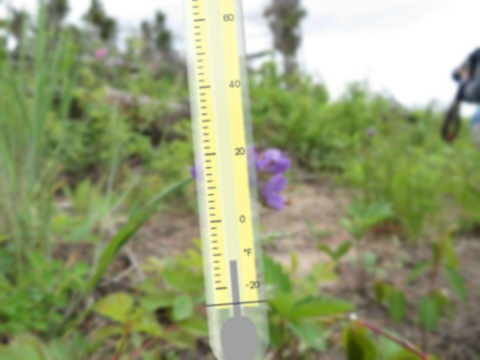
°F -12
